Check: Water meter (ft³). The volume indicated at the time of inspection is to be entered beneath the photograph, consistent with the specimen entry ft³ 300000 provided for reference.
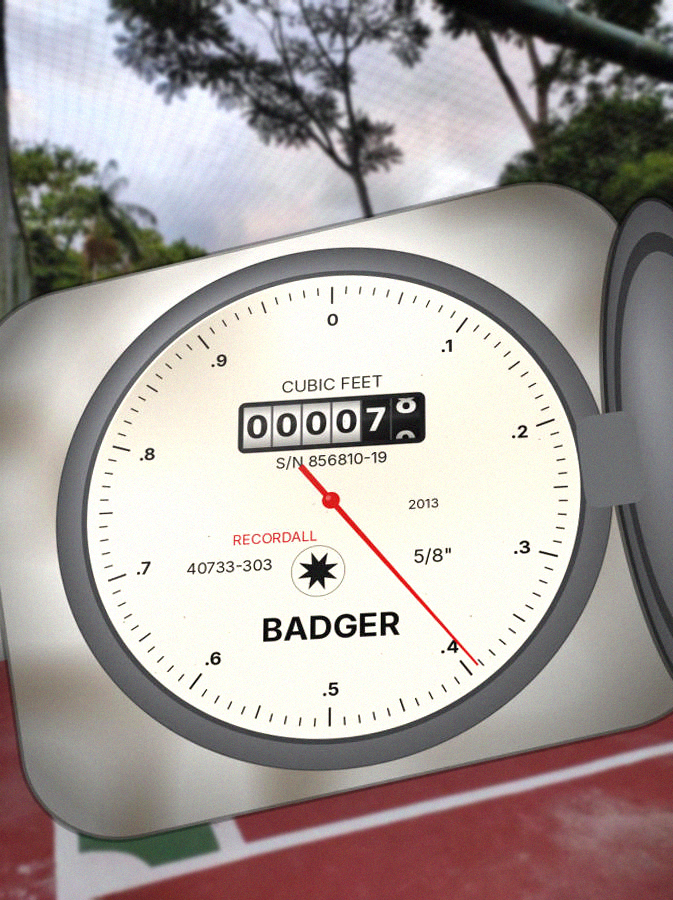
ft³ 78.39
